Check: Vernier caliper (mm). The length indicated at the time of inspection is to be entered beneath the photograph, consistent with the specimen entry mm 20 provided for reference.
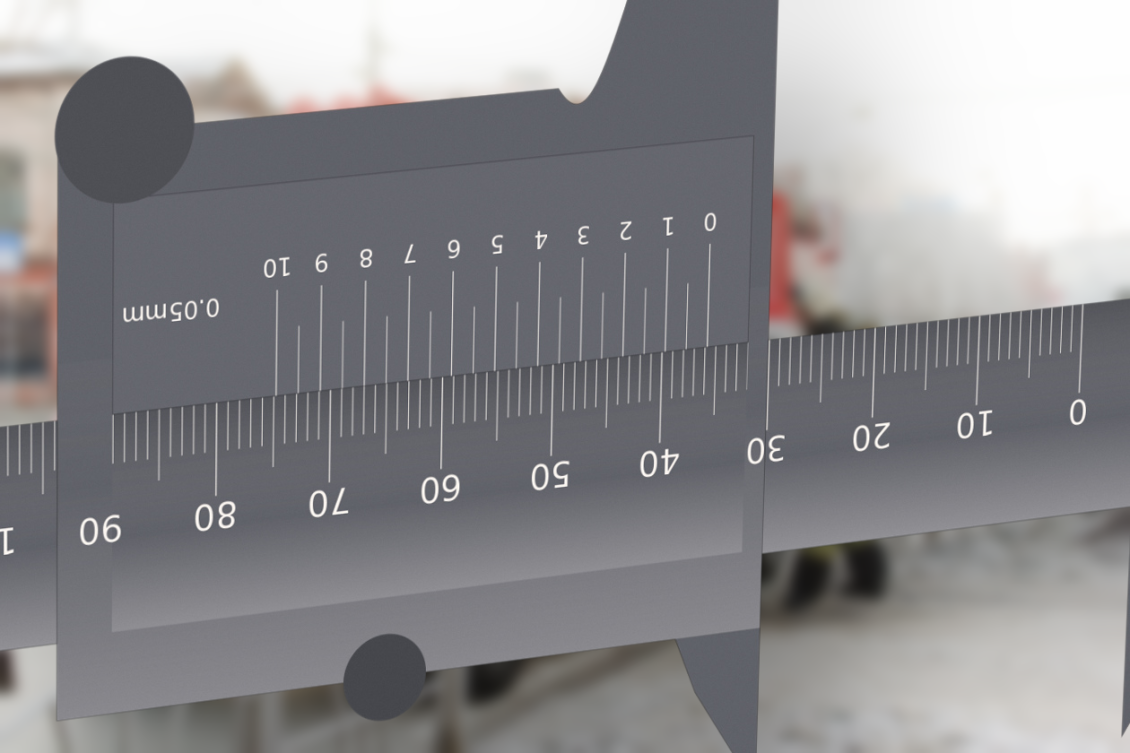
mm 35.8
